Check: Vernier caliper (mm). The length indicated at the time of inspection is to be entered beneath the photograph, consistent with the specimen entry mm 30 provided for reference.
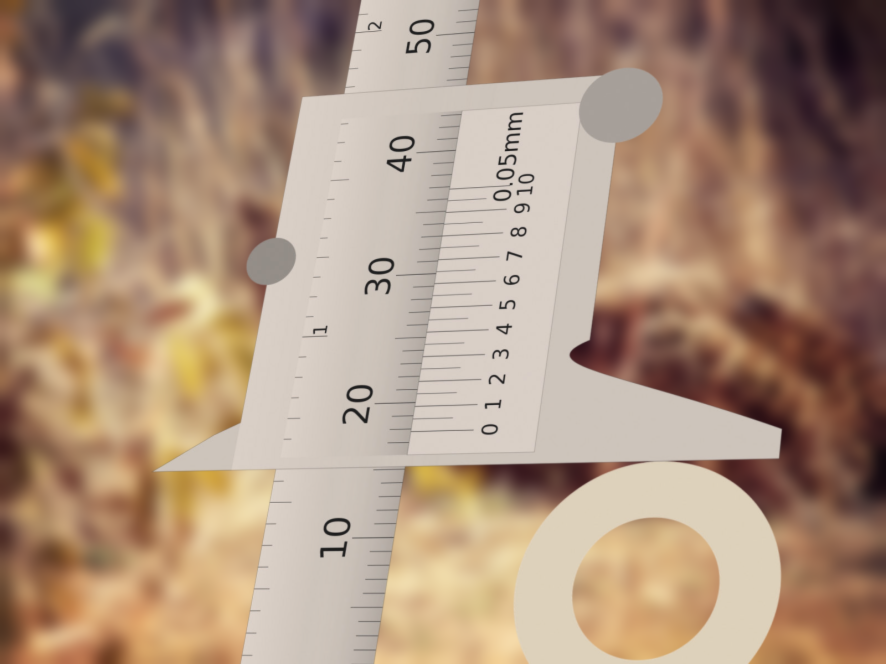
mm 17.8
